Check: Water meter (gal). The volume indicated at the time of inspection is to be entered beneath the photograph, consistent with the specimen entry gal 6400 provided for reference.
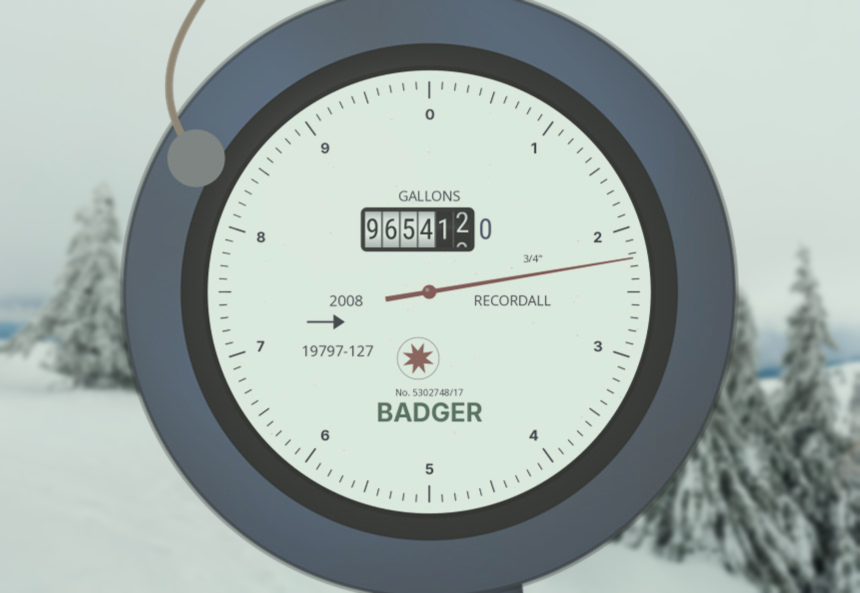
gal 9654122.2
